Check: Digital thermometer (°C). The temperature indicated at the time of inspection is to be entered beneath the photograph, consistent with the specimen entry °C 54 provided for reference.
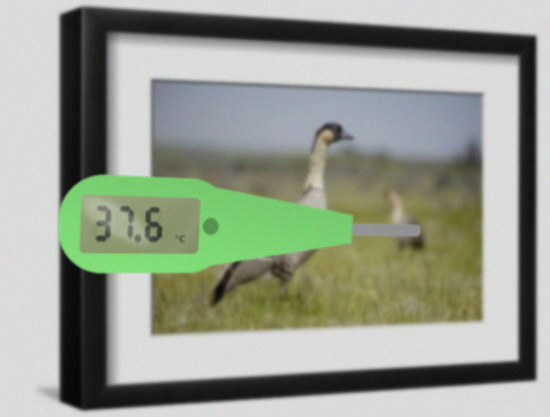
°C 37.6
